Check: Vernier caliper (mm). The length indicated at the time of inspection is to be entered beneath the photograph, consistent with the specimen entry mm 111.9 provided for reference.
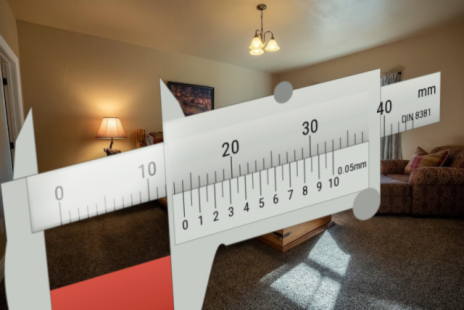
mm 14.0
